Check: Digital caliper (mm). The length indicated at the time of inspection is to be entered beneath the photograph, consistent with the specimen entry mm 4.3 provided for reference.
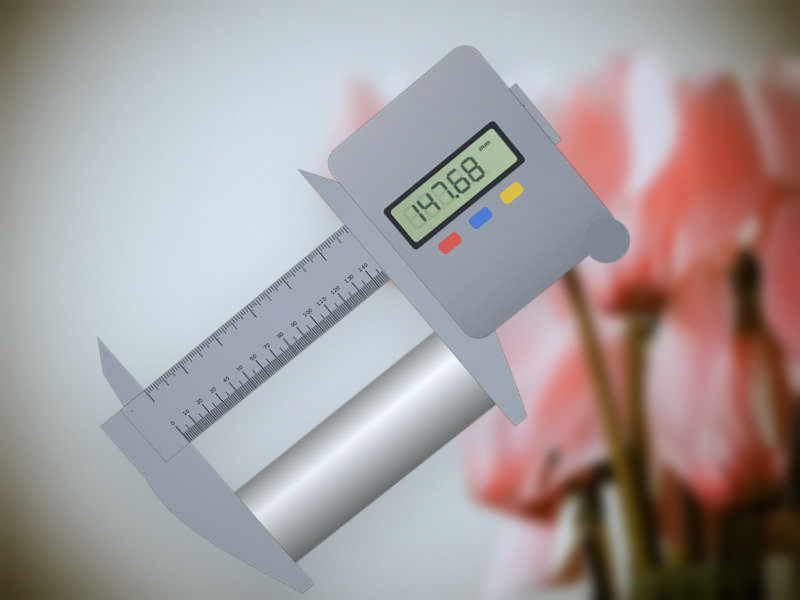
mm 147.68
